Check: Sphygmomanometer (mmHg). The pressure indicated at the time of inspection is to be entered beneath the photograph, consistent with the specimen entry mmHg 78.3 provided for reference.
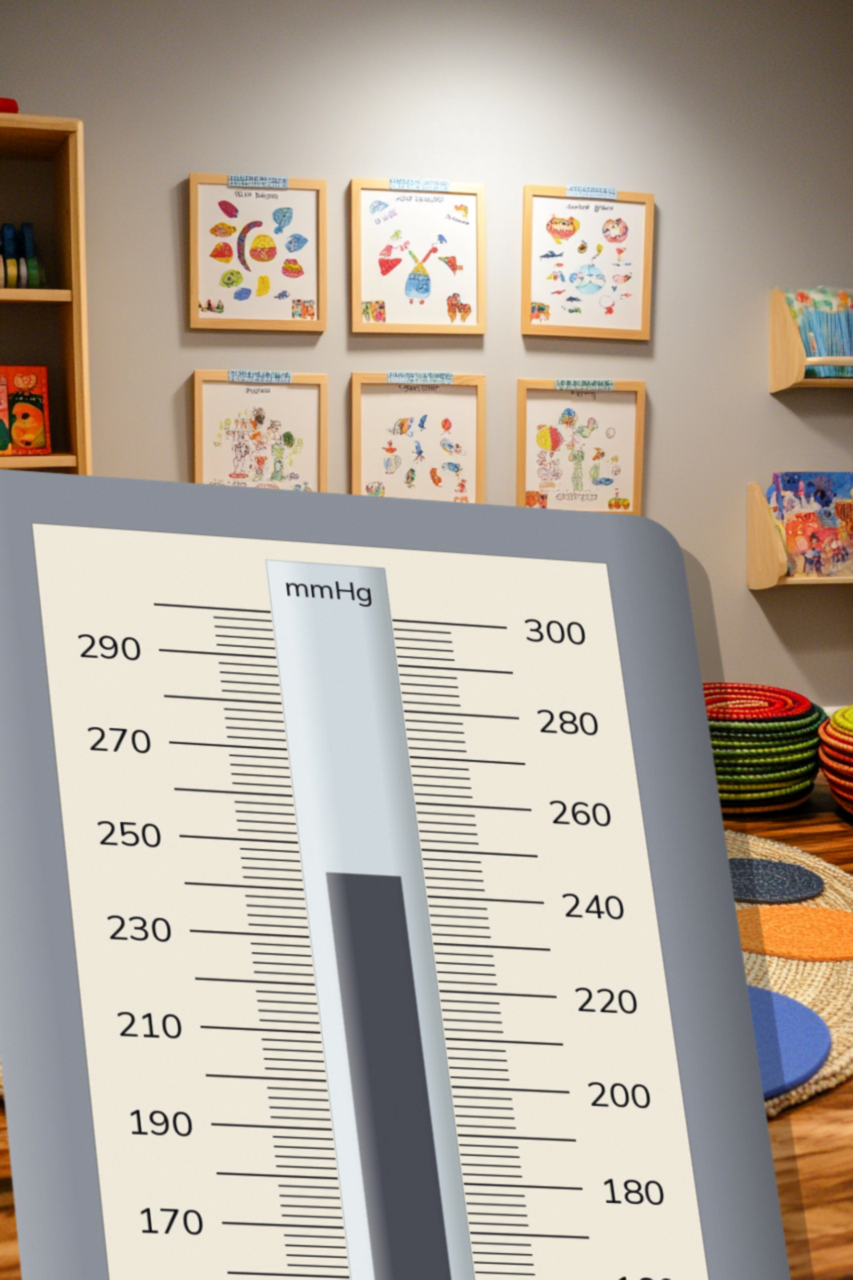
mmHg 244
